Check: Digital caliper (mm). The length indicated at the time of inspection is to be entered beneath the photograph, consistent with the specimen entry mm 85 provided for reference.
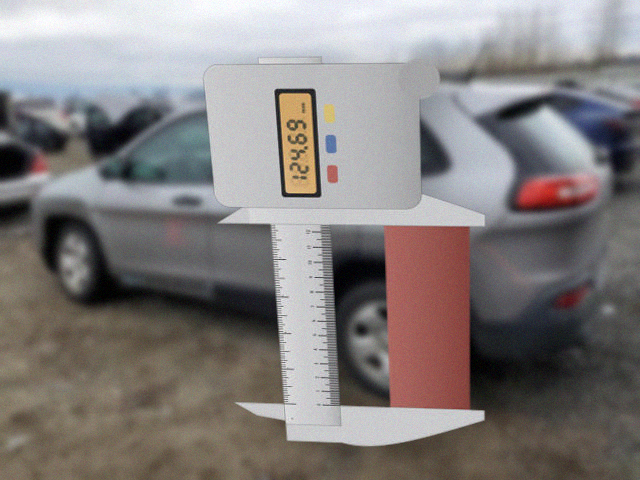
mm 124.69
